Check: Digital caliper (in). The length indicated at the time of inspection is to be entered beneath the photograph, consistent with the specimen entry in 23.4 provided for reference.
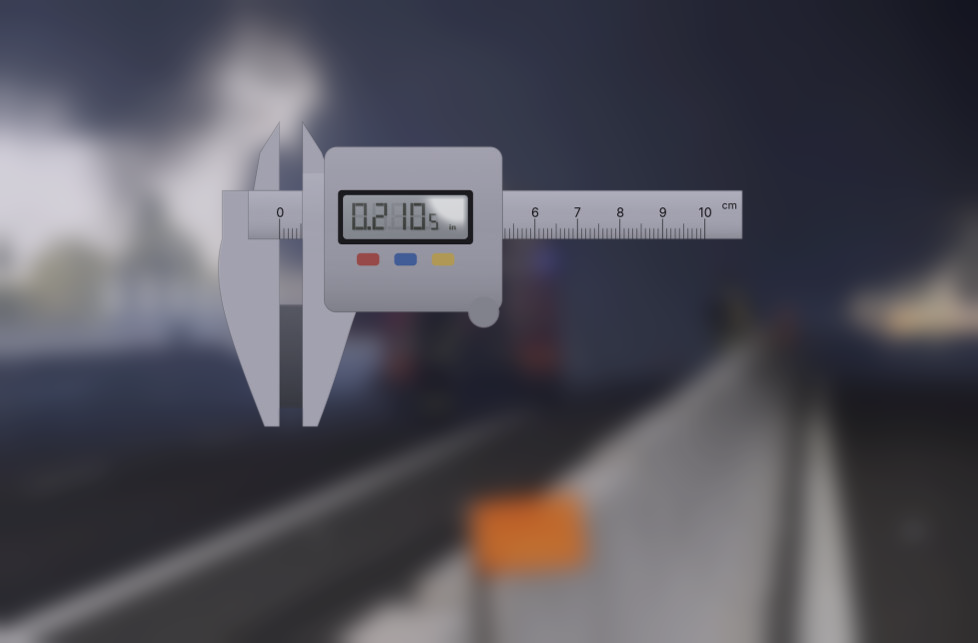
in 0.2105
